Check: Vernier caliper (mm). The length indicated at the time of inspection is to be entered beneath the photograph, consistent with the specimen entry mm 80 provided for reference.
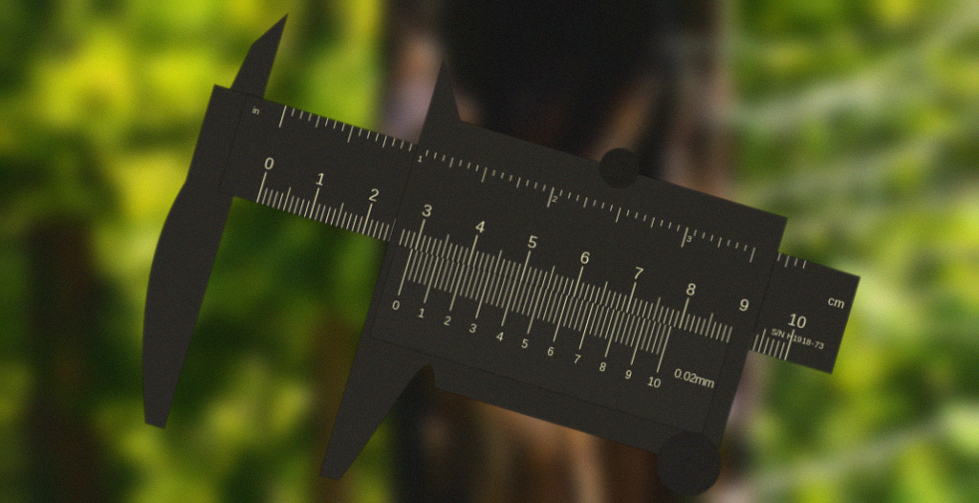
mm 29.4
